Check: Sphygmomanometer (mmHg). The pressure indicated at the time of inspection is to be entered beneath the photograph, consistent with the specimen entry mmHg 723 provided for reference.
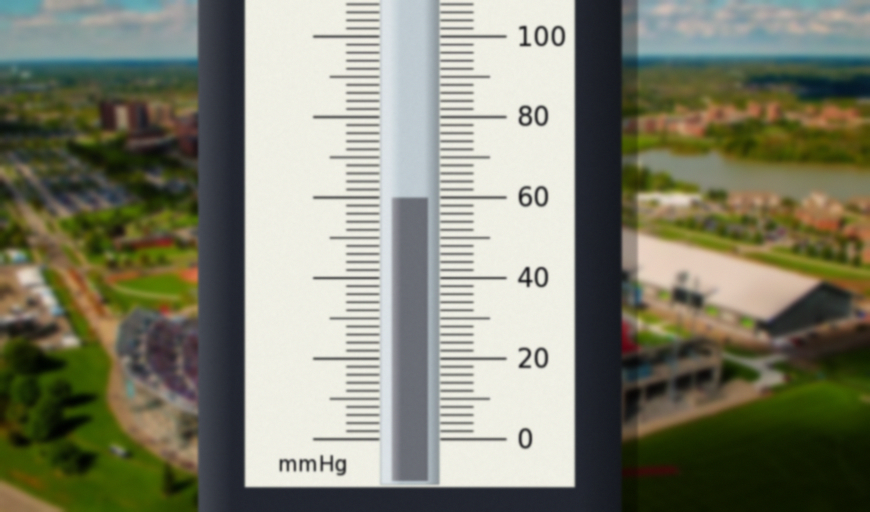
mmHg 60
